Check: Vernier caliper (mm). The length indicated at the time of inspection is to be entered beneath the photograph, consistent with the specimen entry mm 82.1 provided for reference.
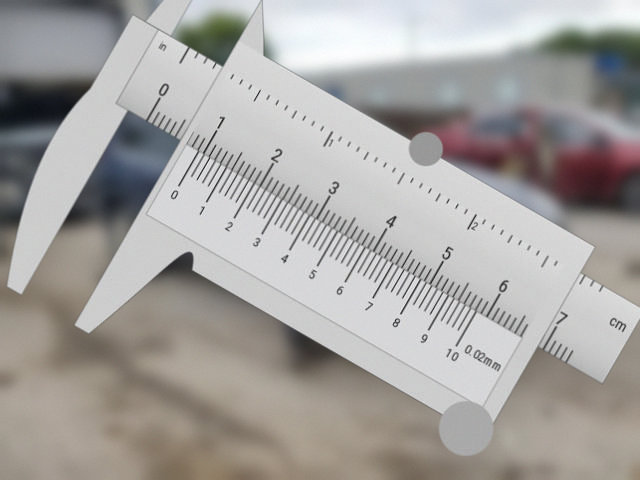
mm 9.2
